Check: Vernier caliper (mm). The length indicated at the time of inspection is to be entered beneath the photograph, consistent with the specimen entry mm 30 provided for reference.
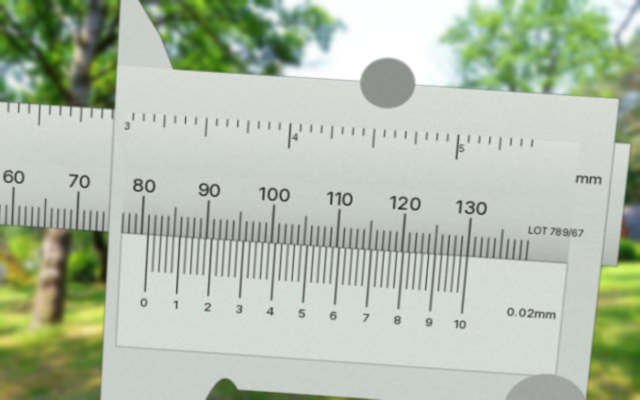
mm 81.0
